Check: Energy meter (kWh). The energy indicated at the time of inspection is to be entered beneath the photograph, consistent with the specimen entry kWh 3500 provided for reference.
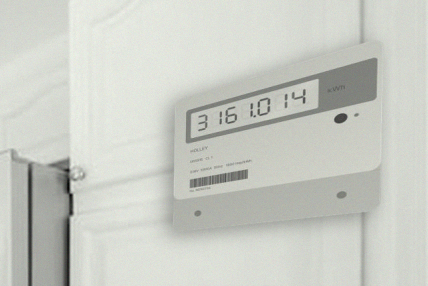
kWh 3161.014
